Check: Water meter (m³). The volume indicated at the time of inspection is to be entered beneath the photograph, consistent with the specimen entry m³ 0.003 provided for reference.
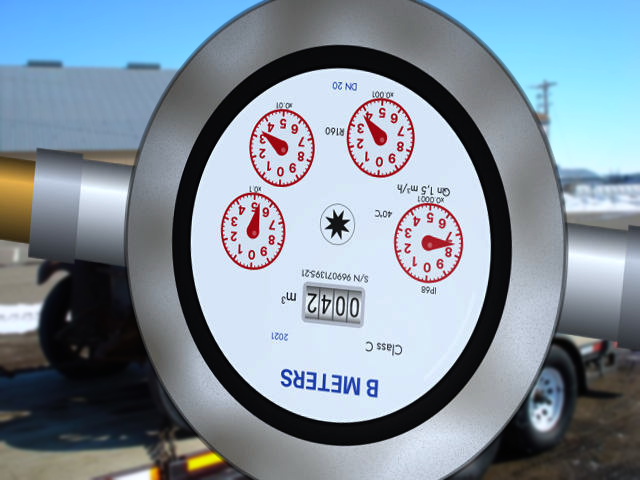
m³ 42.5337
